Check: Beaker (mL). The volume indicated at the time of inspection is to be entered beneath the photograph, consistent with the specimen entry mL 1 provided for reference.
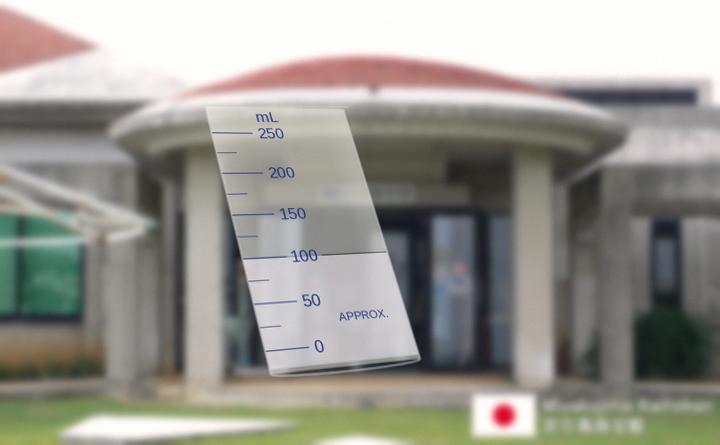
mL 100
